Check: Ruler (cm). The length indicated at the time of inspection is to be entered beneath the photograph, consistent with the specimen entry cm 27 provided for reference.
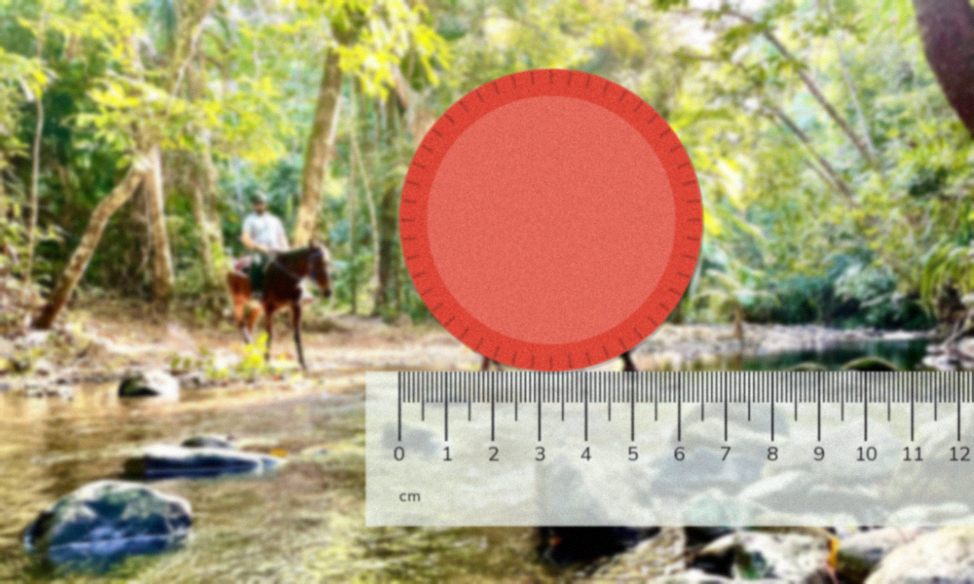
cm 6.5
